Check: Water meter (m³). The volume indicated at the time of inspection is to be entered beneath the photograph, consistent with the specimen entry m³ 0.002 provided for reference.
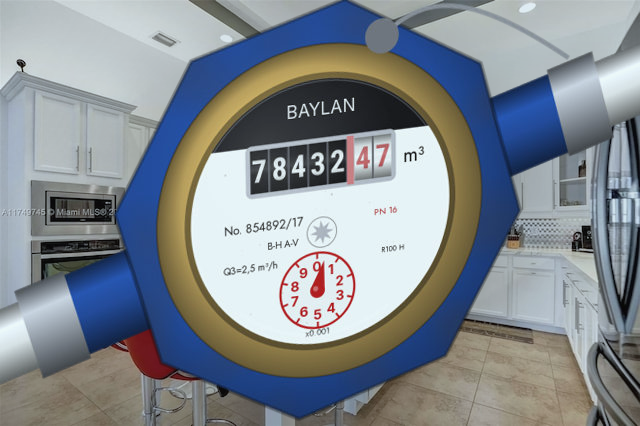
m³ 78432.470
